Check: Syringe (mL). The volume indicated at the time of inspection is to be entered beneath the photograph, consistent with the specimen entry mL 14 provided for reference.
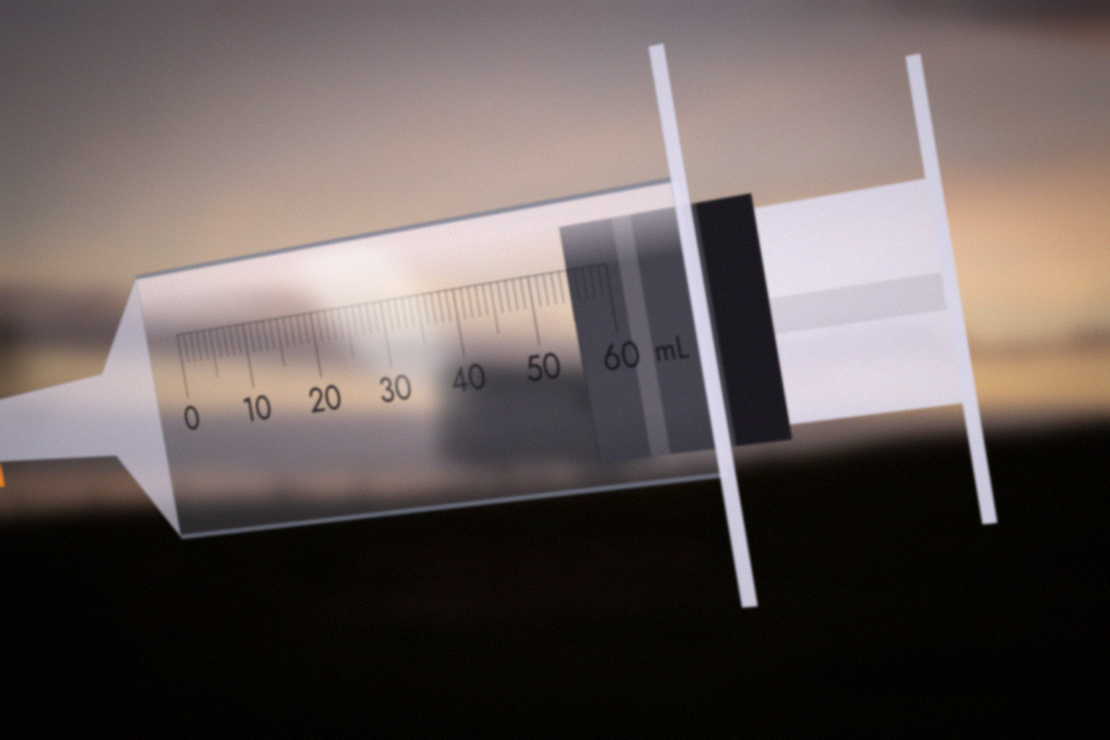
mL 55
